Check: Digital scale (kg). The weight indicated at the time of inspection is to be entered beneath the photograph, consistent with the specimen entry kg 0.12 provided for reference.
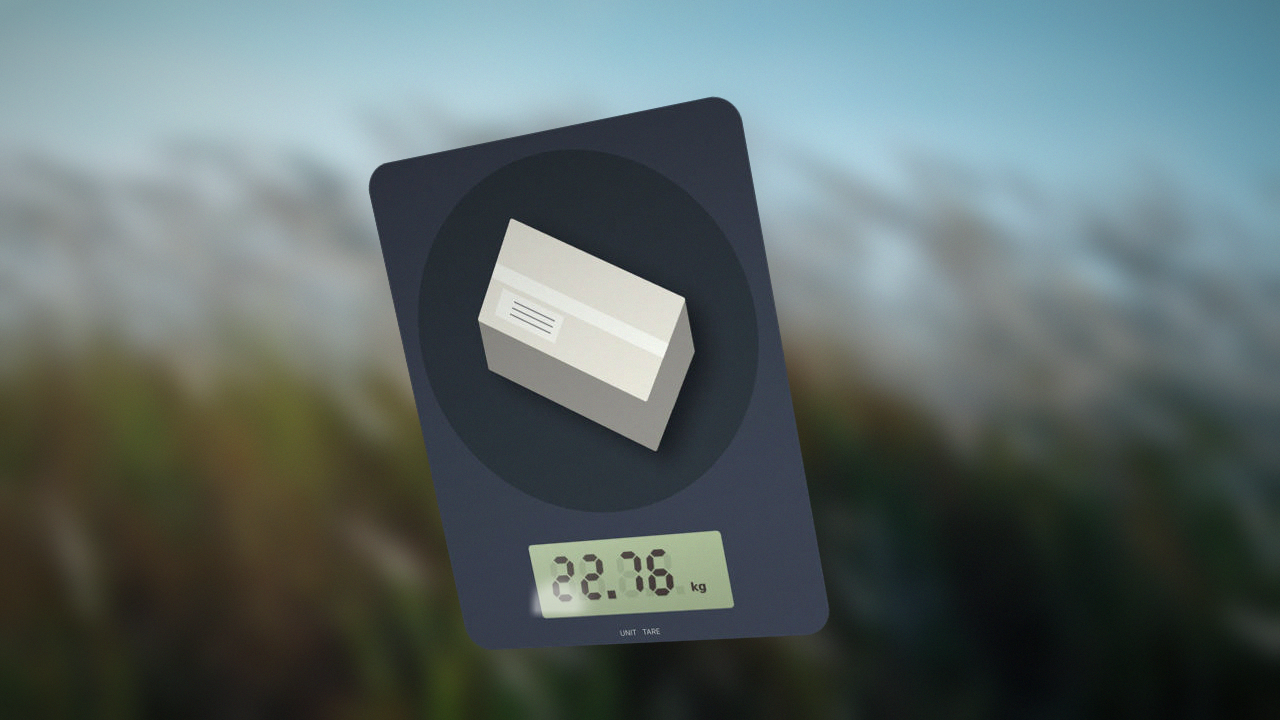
kg 22.76
